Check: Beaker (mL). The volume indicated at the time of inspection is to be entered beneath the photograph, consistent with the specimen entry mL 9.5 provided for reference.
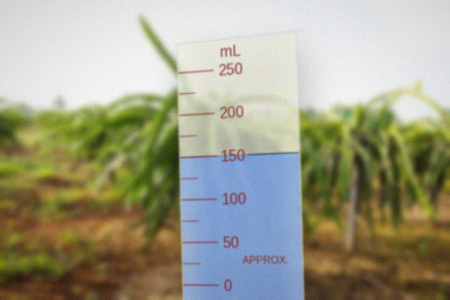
mL 150
